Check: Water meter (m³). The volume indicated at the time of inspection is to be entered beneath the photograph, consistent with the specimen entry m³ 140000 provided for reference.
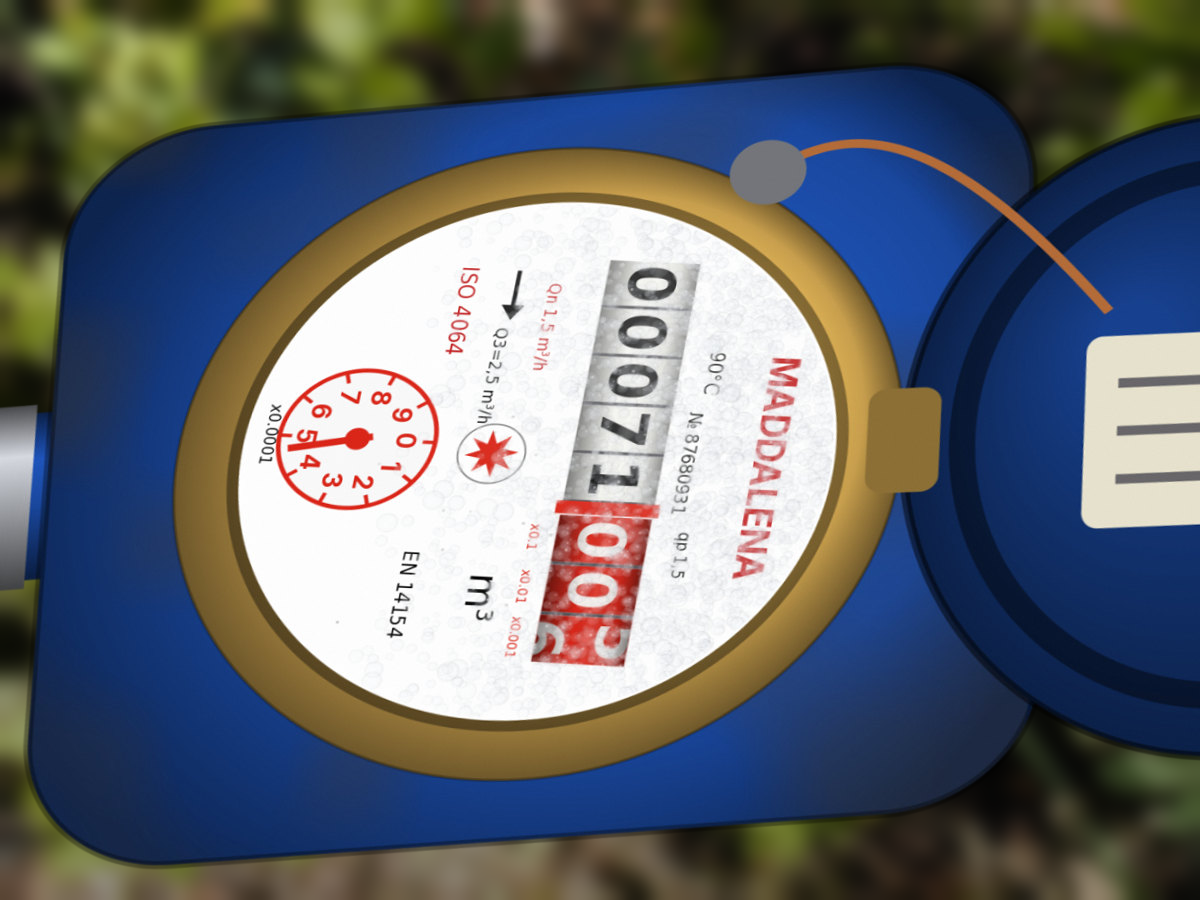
m³ 71.0054
